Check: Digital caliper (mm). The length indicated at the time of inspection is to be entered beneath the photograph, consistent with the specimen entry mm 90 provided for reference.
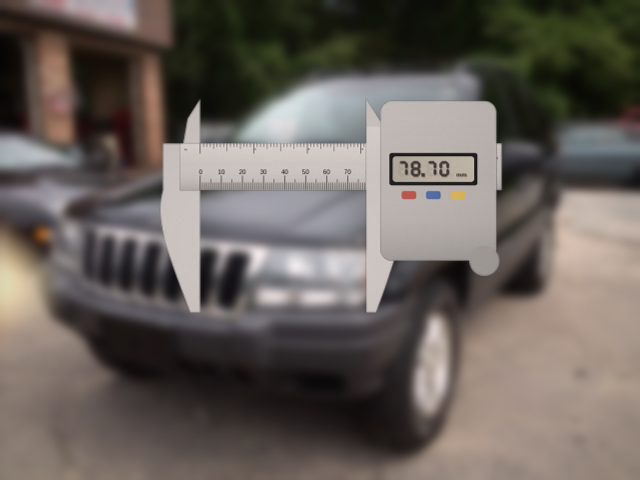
mm 78.70
